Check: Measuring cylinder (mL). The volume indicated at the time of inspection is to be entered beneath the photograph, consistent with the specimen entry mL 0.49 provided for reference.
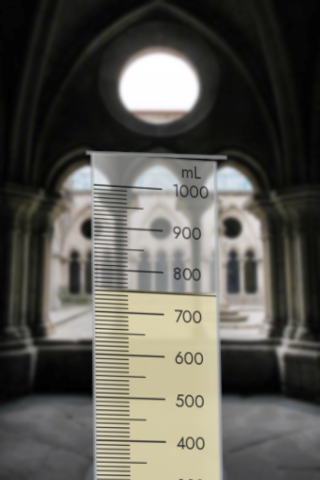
mL 750
